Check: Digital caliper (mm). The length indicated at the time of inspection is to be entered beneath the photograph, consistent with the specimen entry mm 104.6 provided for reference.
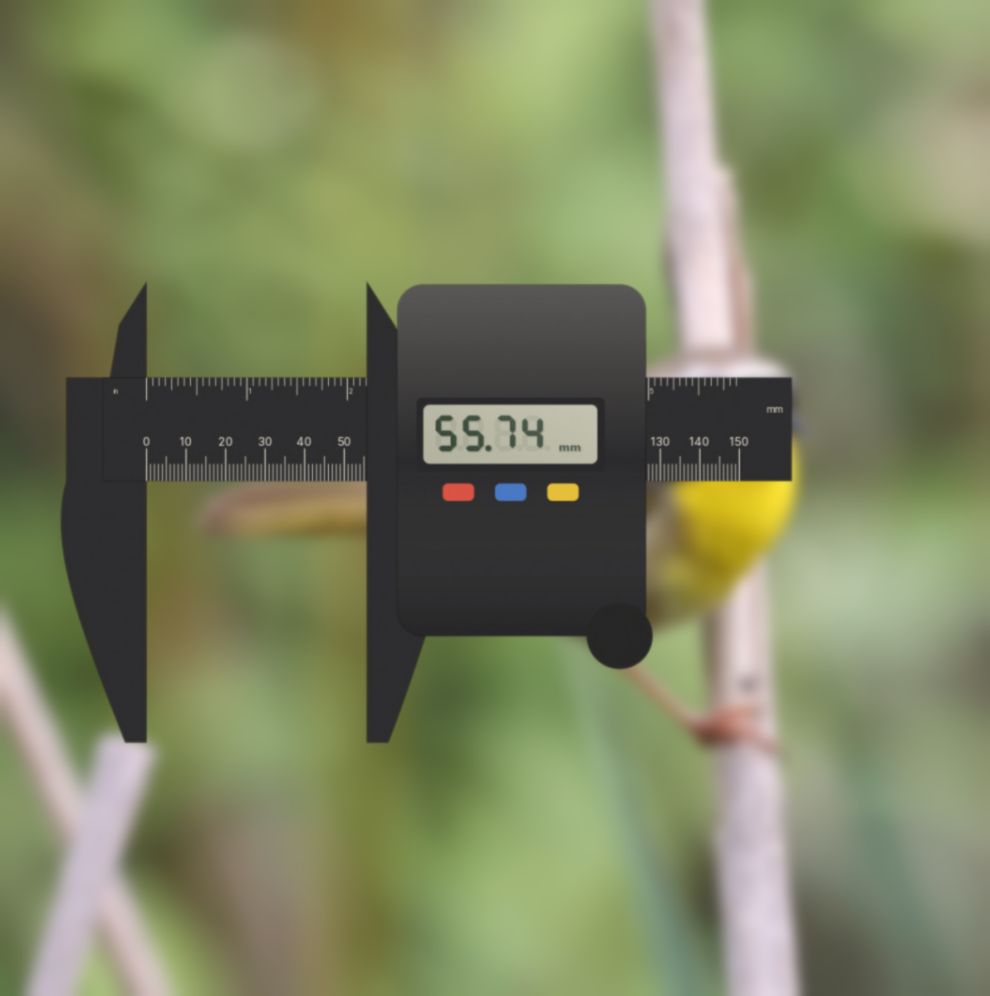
mm 55.74
